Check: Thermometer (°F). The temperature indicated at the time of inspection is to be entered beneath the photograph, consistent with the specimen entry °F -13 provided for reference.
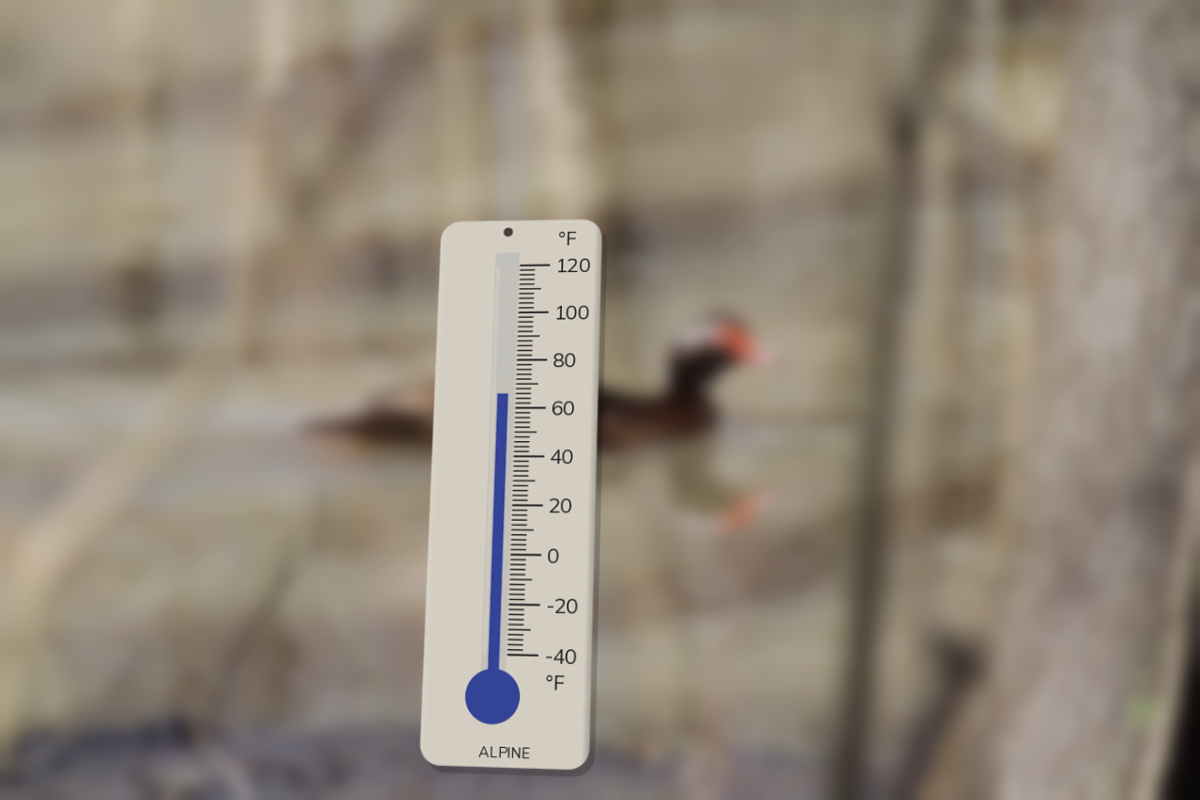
°F 66
